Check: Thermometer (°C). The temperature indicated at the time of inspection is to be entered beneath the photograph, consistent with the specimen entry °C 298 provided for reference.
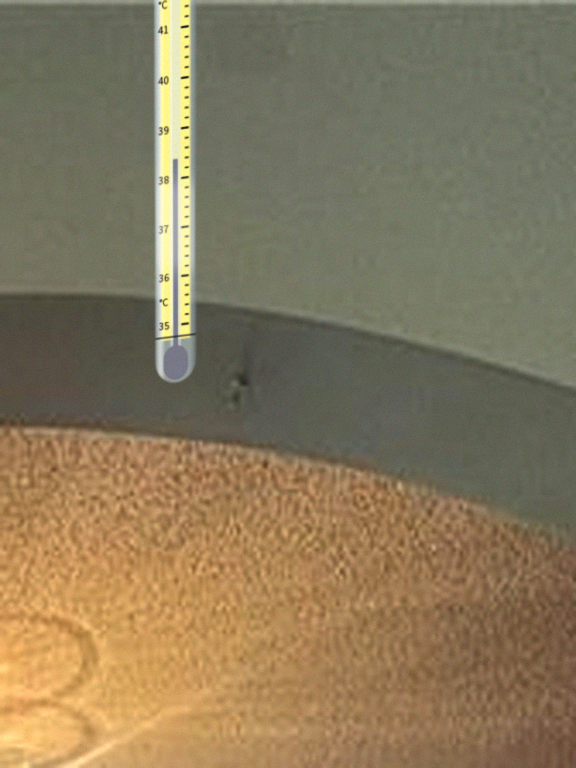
°C 38.4
